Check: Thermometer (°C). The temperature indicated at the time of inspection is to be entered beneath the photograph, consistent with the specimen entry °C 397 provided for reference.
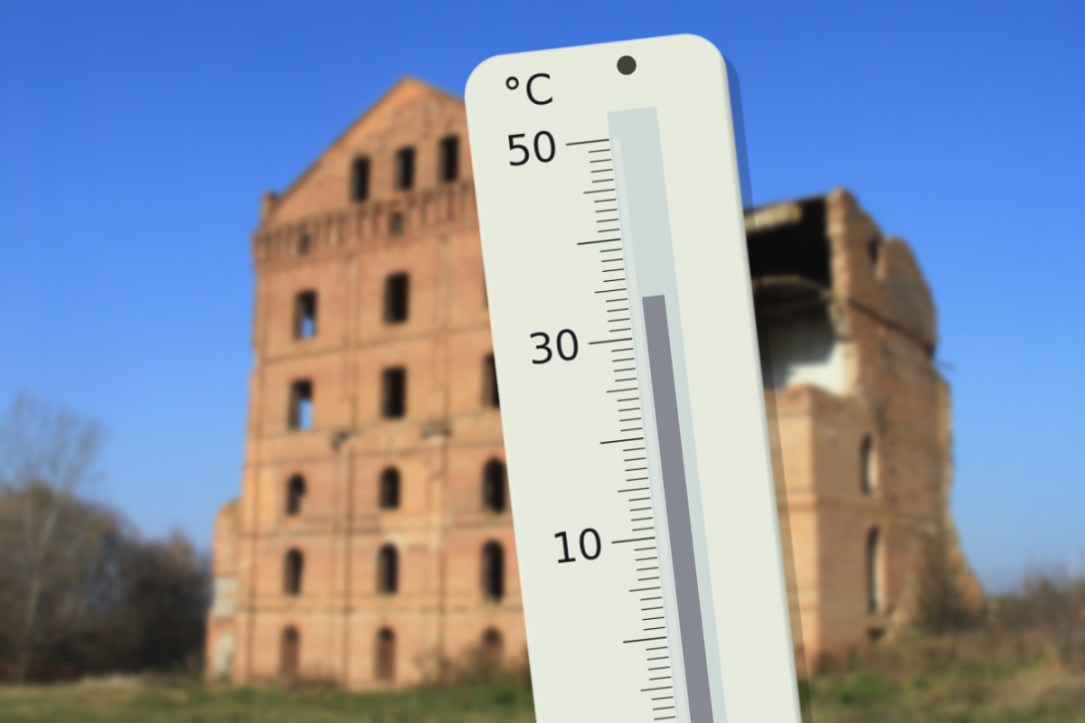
°C 34
